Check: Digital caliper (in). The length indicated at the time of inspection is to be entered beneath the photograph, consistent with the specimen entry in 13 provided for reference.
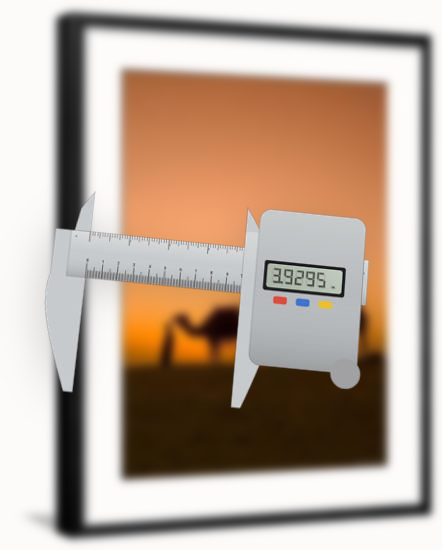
in 3.9295
